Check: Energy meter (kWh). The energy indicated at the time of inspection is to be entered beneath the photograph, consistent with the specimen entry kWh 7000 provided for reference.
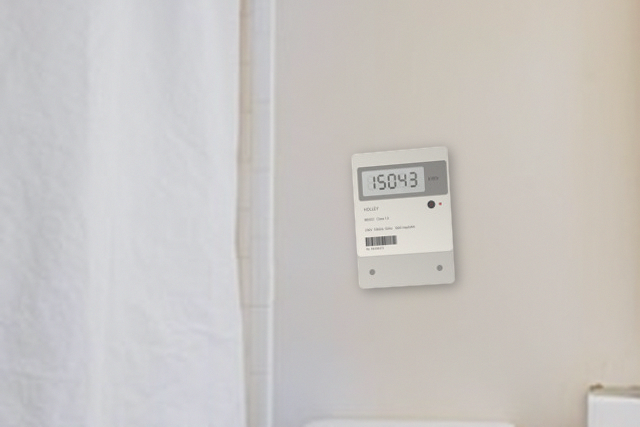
kWh 15043
